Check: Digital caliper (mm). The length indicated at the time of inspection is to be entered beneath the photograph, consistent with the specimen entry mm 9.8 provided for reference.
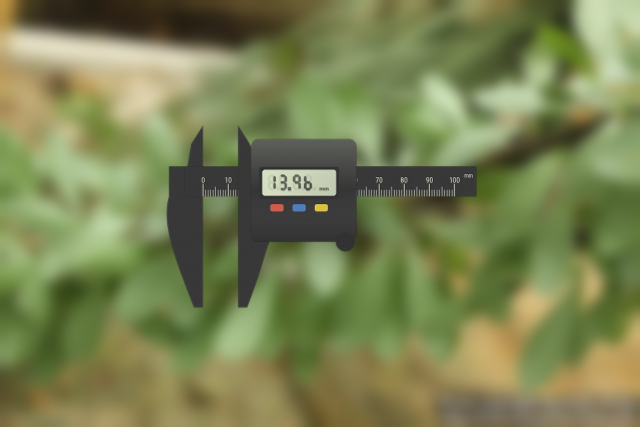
mm 13.96
